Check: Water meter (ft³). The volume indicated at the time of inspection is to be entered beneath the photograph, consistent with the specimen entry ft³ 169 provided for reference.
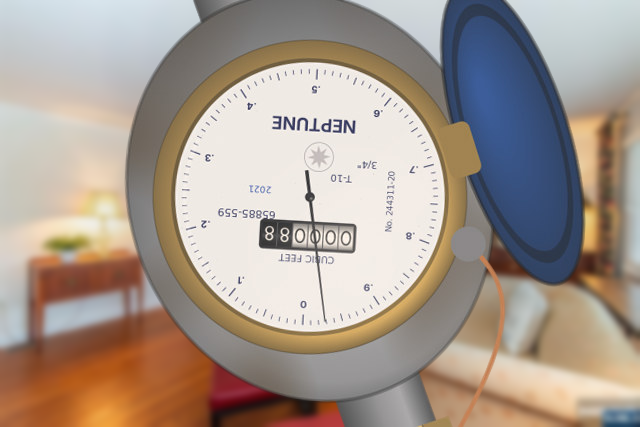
ft³ 87.97
